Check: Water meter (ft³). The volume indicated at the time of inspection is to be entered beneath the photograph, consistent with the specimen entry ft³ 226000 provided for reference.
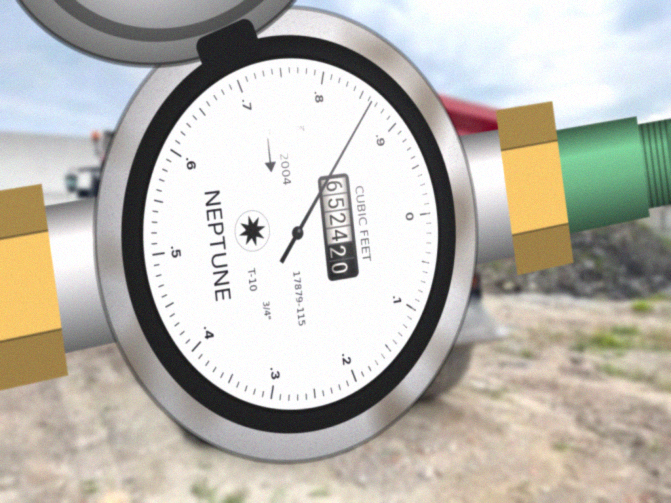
ft³ 652419.86
